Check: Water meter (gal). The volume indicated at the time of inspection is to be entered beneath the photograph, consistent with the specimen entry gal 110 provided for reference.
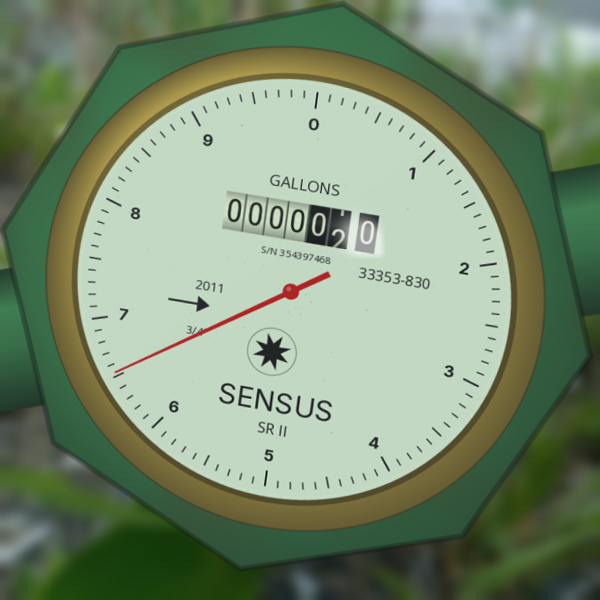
gal 16.5
